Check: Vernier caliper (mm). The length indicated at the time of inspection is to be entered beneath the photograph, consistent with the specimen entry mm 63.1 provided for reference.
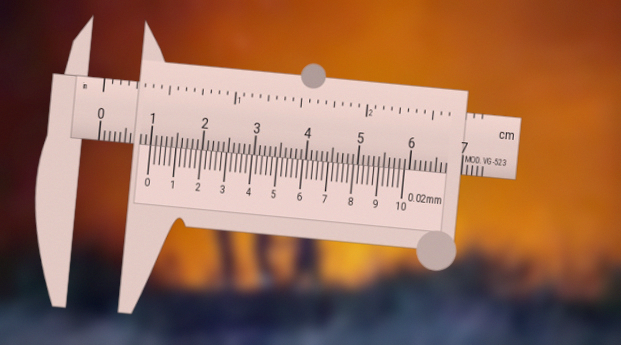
mm 10.0
